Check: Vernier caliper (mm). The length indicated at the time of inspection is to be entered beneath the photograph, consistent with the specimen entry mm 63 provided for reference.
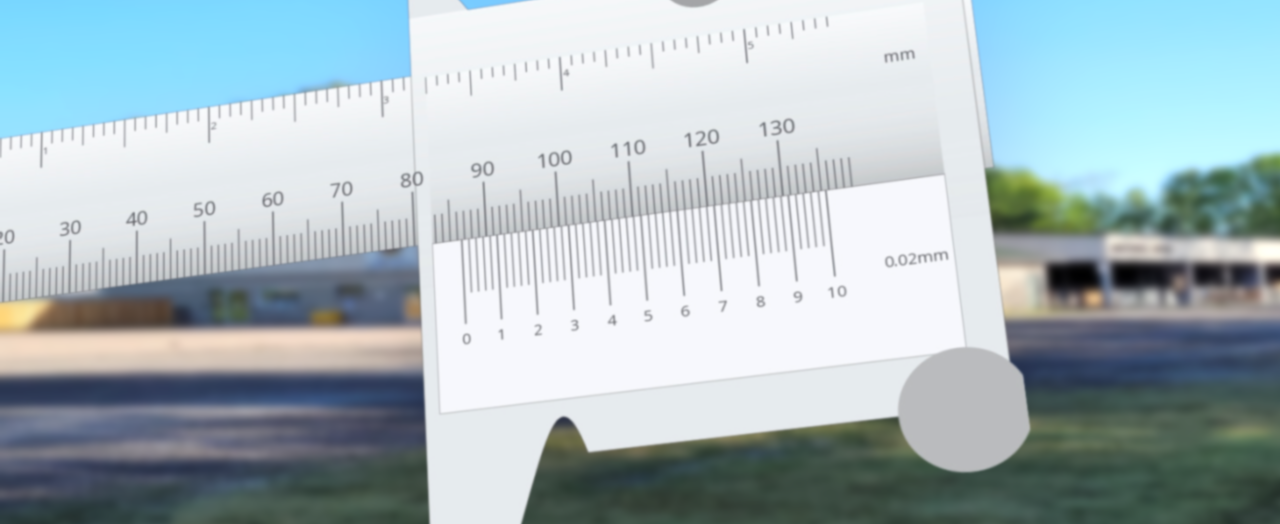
mm 86.6
